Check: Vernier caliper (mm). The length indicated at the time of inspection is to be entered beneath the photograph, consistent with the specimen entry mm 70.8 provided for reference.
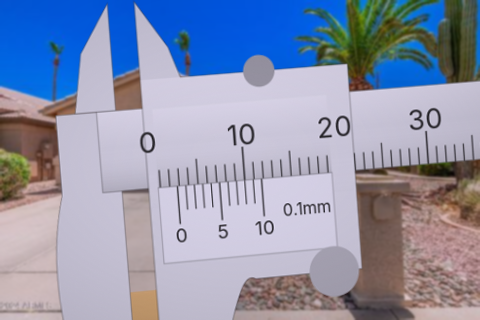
mm 2.8
